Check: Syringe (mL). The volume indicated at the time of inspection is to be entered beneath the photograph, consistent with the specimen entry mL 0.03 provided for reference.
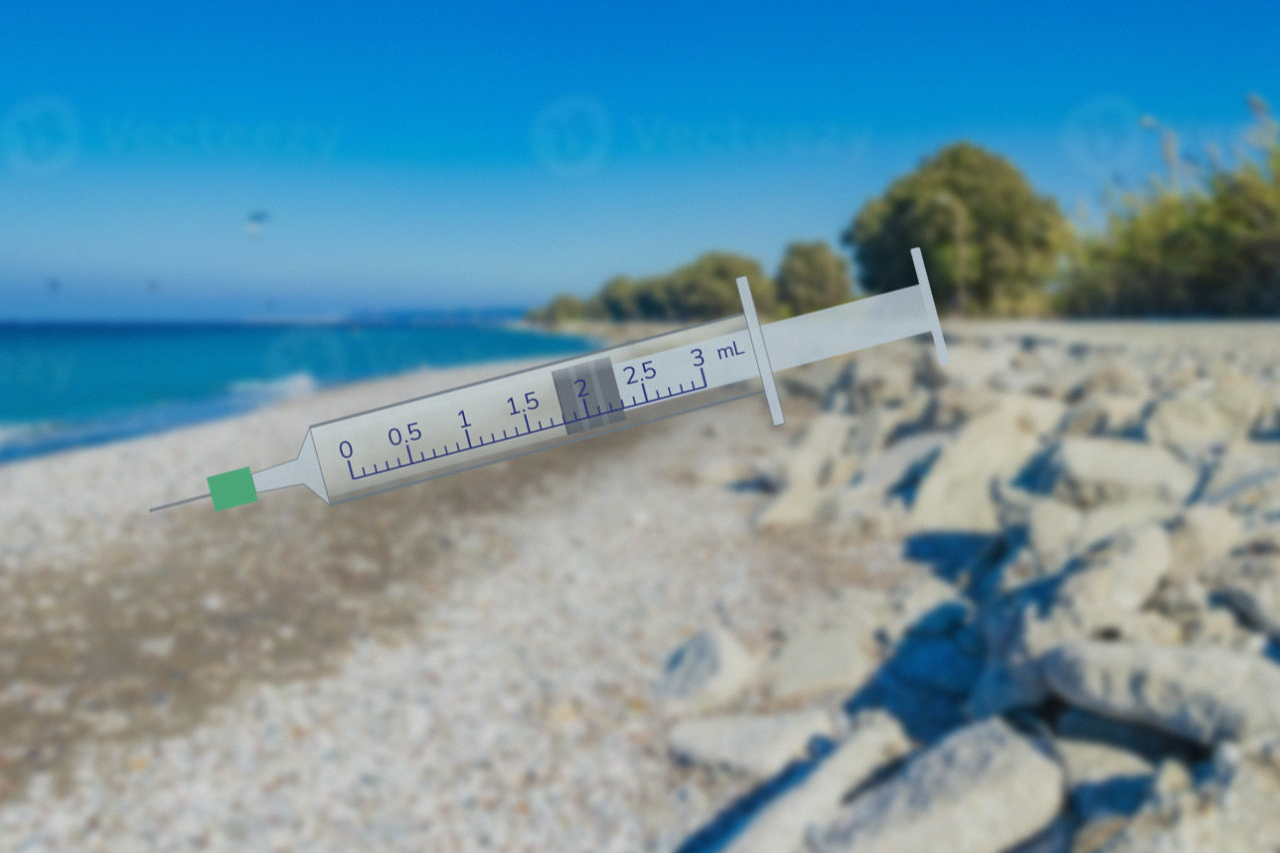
mL 1.8
